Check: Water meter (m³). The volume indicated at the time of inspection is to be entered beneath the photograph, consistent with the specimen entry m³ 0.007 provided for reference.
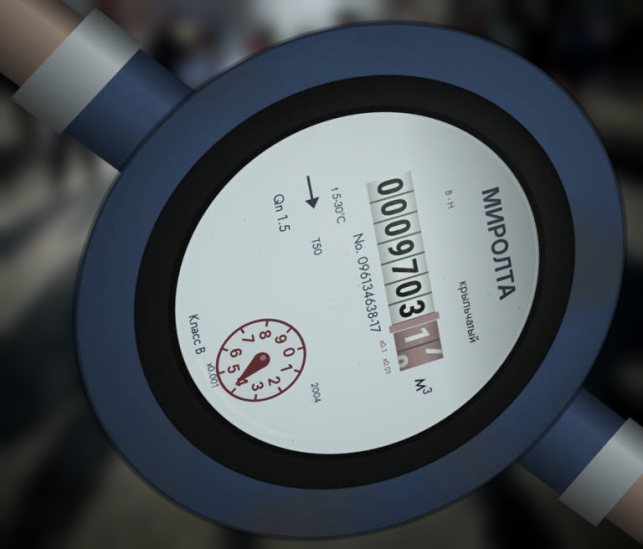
m³ 9703.174
